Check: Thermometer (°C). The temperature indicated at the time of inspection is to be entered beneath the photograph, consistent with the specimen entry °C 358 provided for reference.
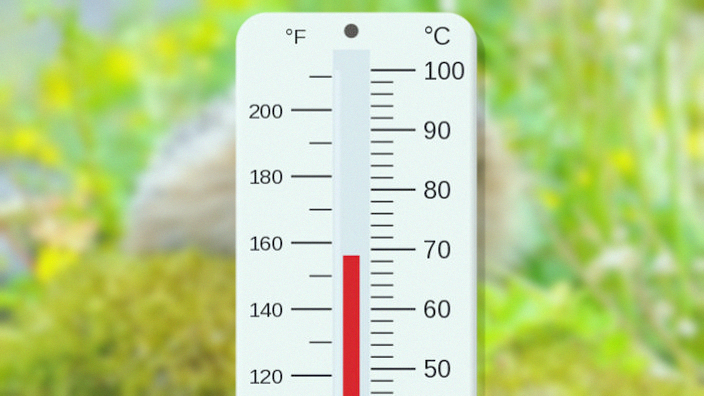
°C 69
